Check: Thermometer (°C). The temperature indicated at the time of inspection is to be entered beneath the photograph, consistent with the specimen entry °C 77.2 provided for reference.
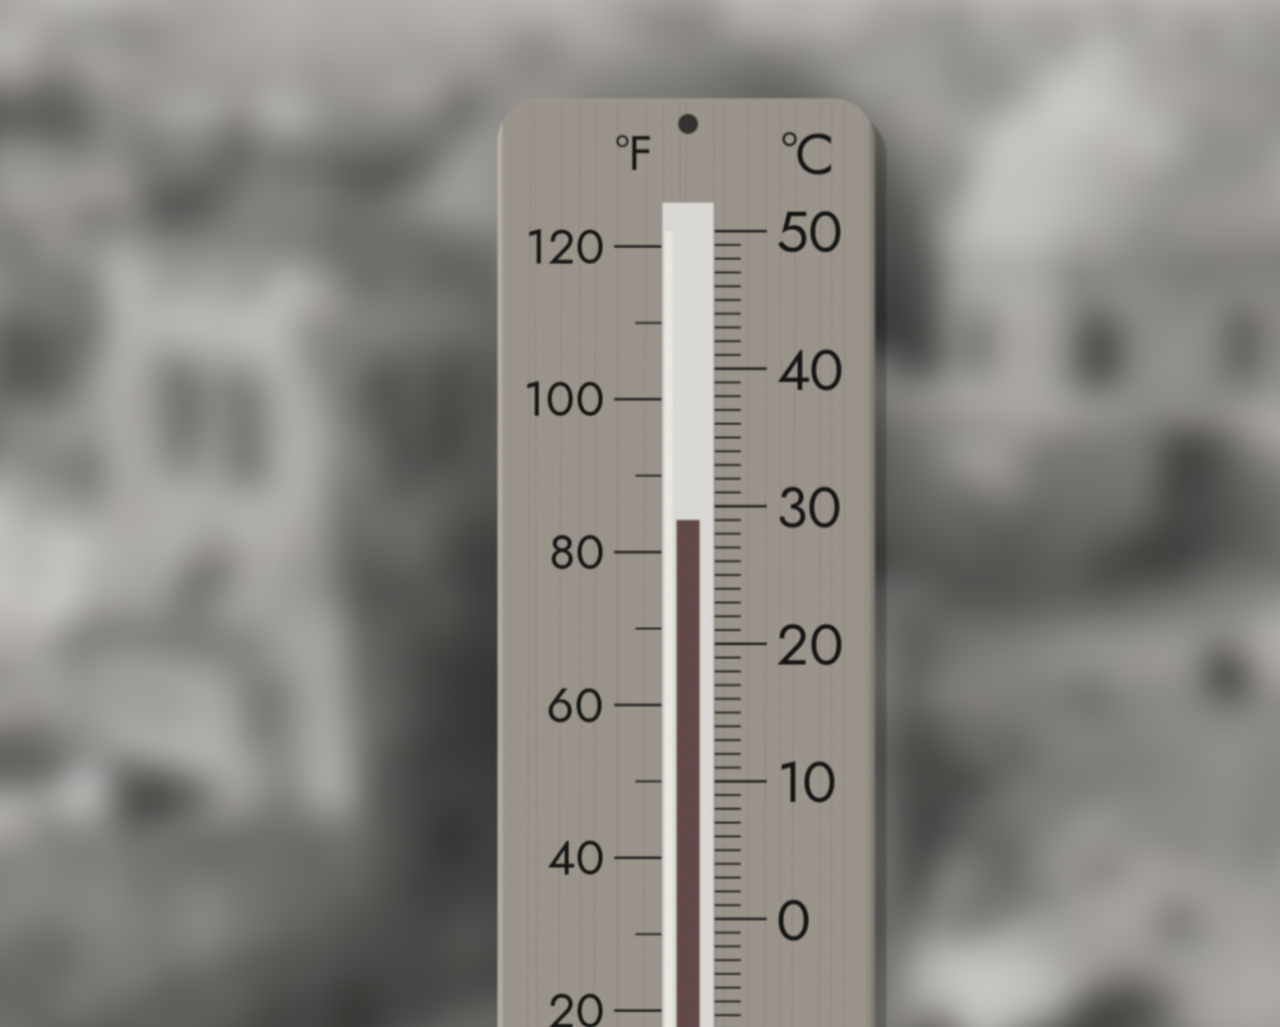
°C 29
